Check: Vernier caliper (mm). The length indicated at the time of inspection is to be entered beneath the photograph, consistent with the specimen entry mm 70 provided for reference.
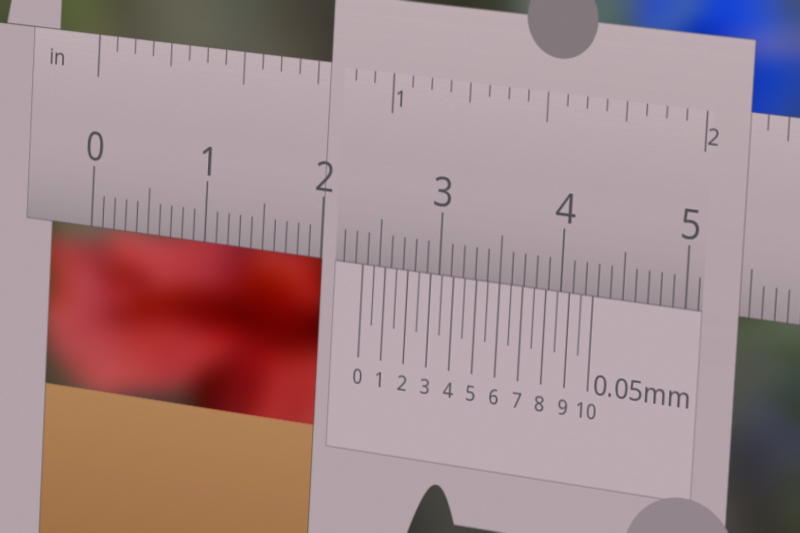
mm 23.6
